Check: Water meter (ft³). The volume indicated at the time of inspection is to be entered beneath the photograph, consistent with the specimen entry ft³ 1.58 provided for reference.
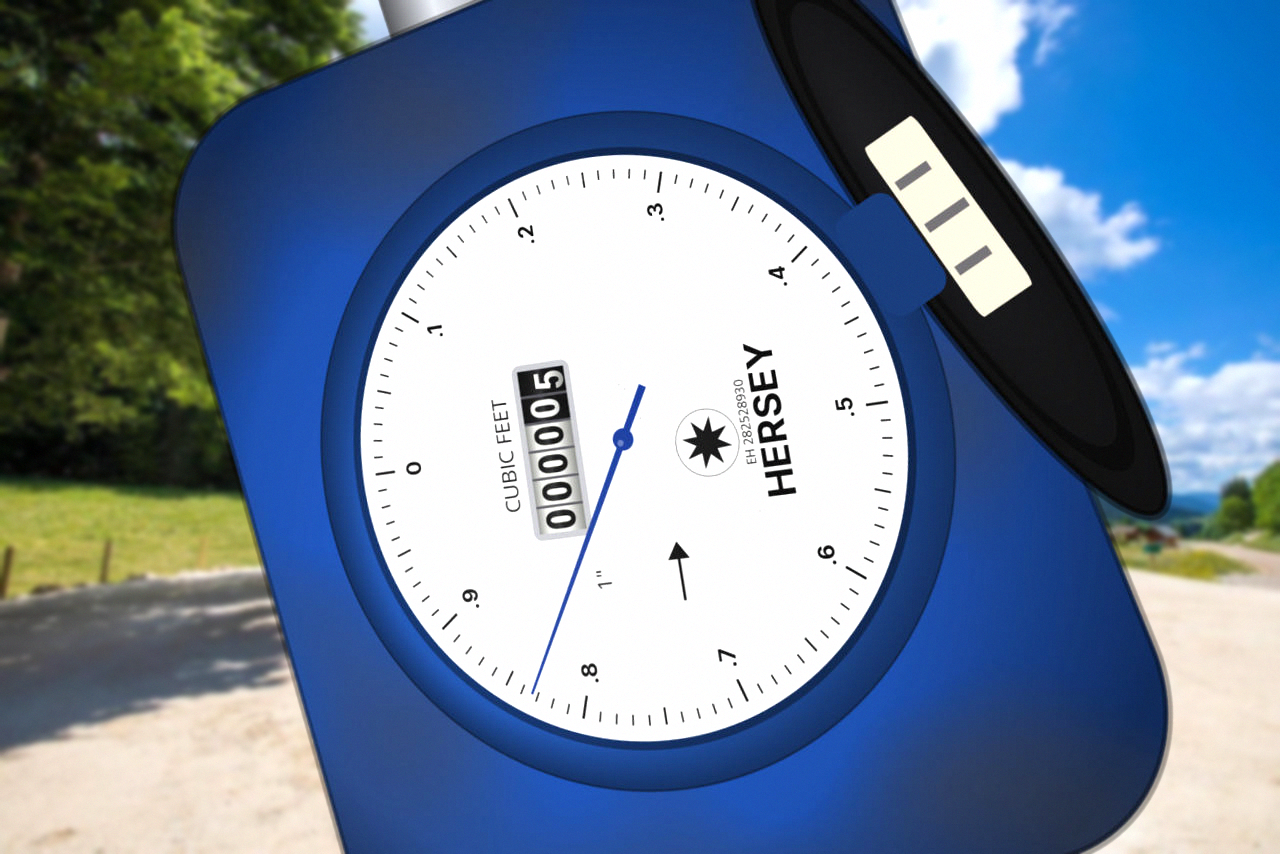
ft³ 4.83
